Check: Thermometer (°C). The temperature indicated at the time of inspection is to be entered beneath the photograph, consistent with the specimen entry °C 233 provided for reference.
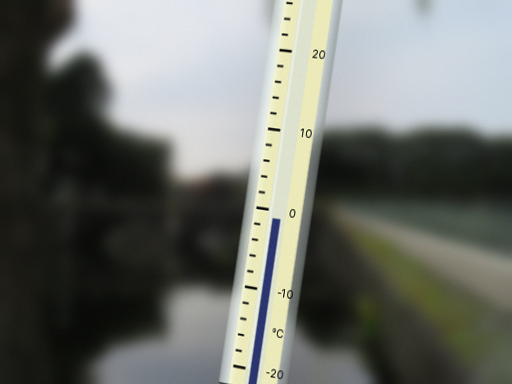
°C -1
